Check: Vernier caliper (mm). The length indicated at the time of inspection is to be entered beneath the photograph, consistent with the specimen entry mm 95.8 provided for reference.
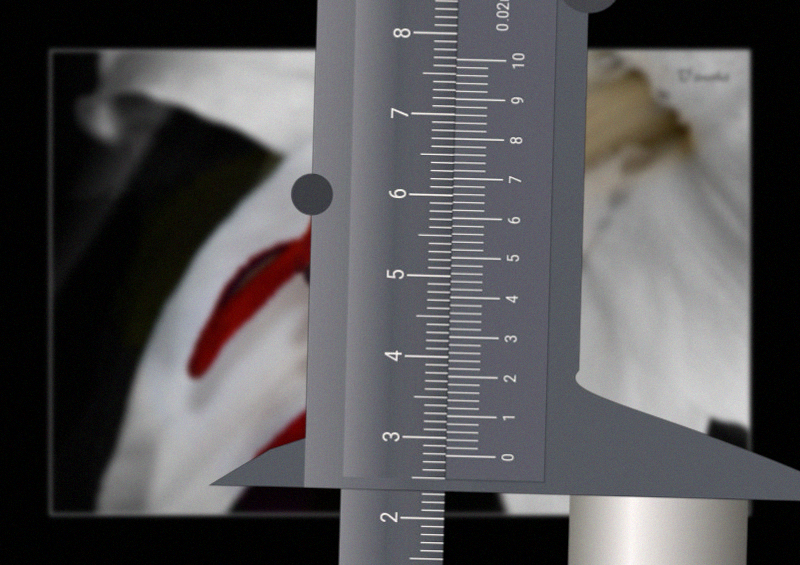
mm 27.8
